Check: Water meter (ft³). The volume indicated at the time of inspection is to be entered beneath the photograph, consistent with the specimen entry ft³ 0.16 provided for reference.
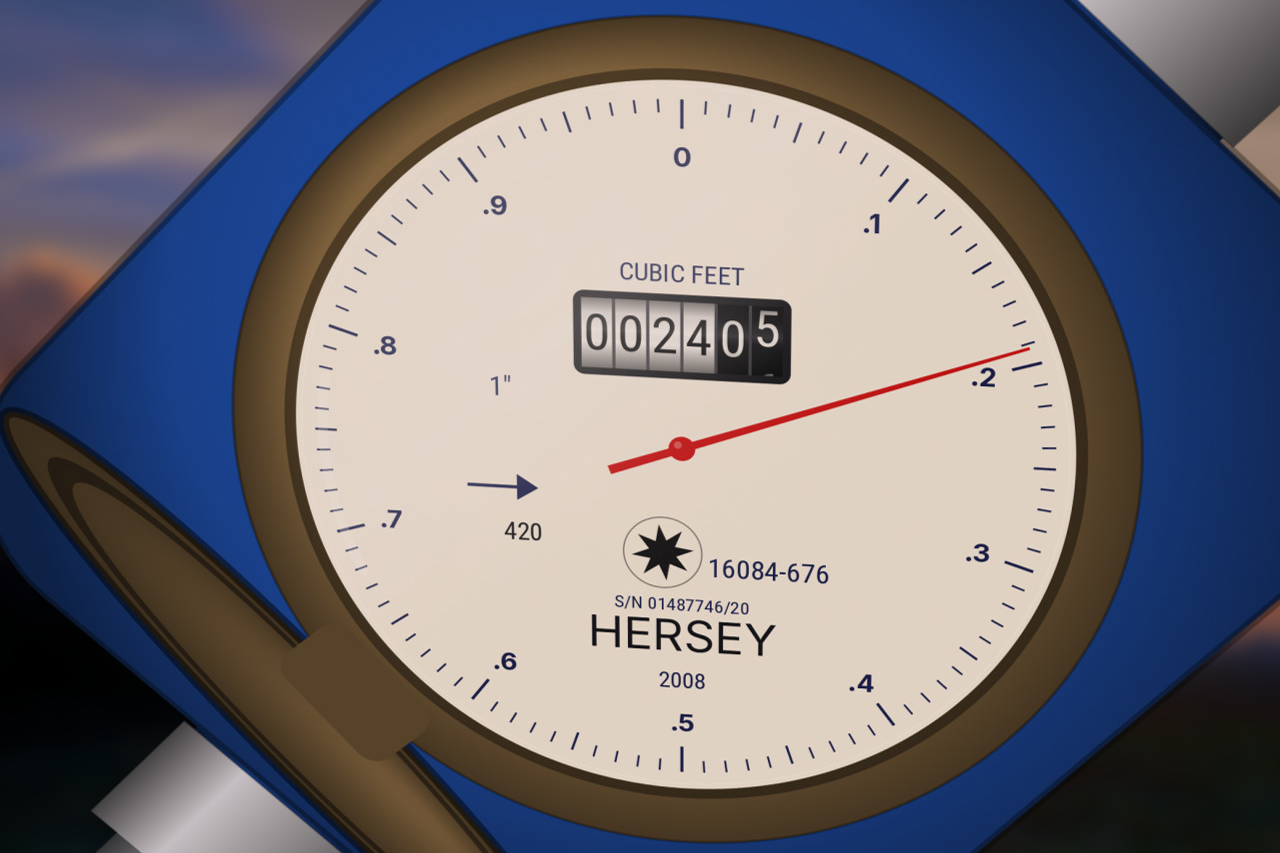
ft³ 2405.19
